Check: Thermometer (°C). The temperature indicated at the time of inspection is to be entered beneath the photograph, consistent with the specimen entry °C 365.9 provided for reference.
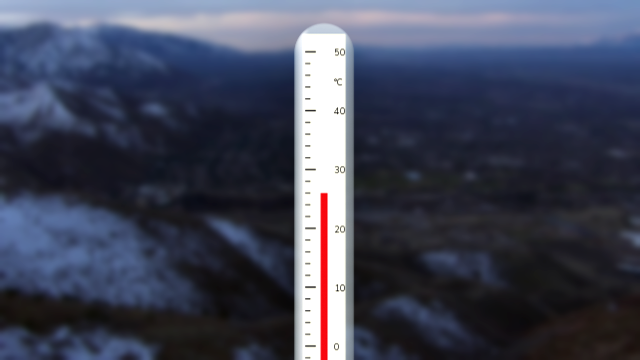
°C 26
